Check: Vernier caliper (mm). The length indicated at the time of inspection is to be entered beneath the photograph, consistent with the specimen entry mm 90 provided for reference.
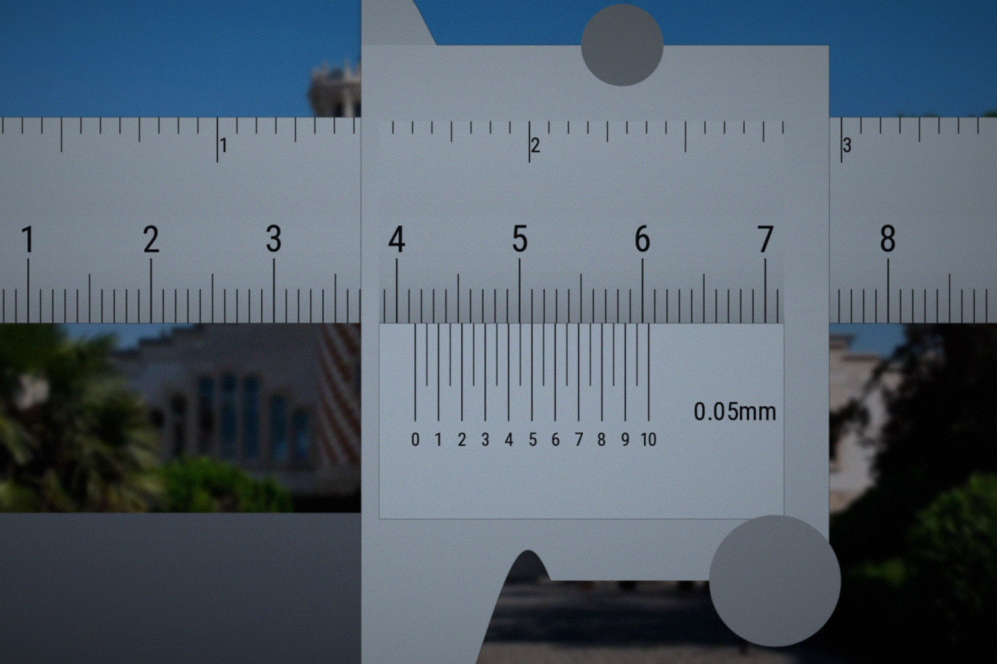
mm 41.5
